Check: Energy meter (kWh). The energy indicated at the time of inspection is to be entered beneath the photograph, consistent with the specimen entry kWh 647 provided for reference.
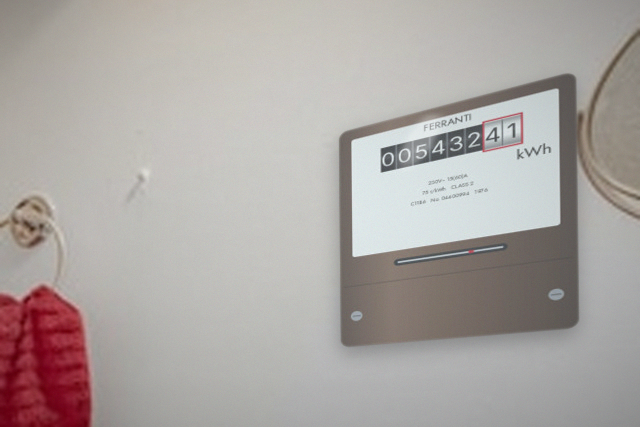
kWh 5432.41
